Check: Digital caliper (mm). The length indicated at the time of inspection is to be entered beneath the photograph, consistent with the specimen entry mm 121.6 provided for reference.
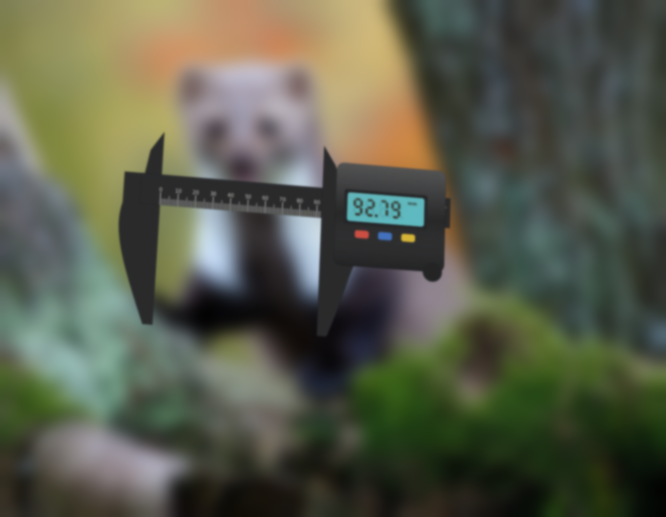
mm 92.79
